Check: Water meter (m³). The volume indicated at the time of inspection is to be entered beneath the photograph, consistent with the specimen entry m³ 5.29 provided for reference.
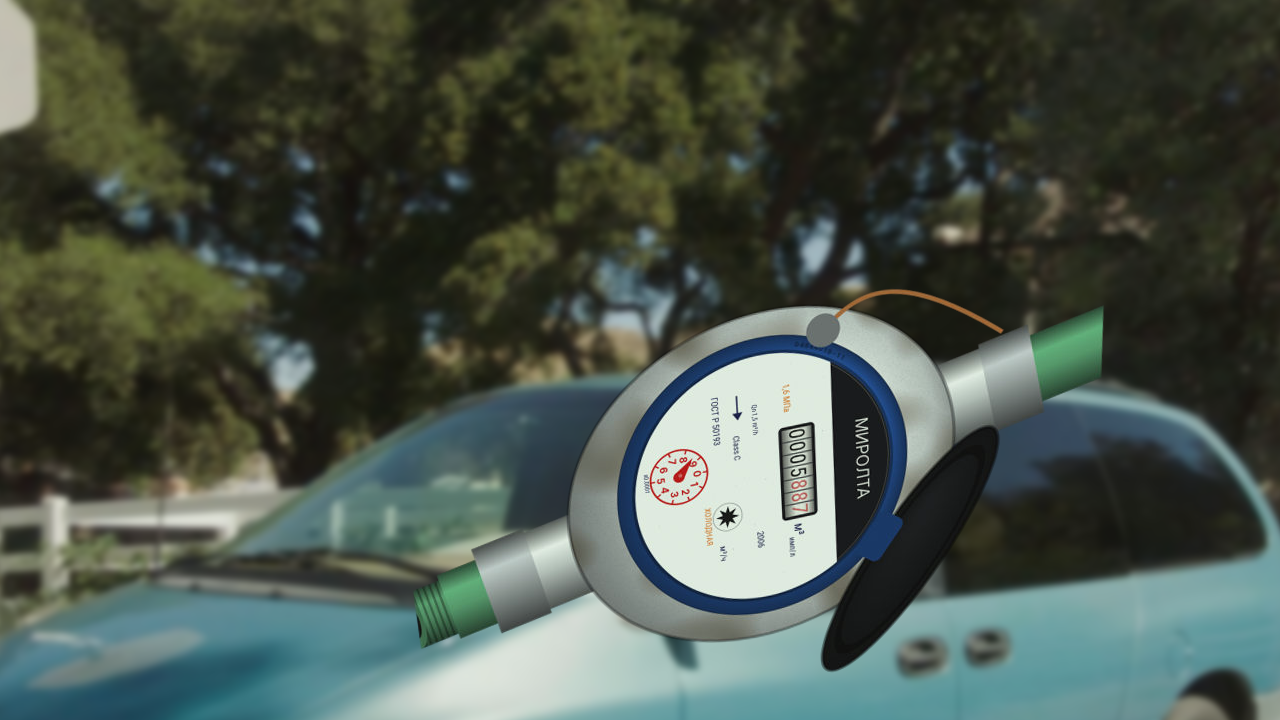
m³ 5.8878
